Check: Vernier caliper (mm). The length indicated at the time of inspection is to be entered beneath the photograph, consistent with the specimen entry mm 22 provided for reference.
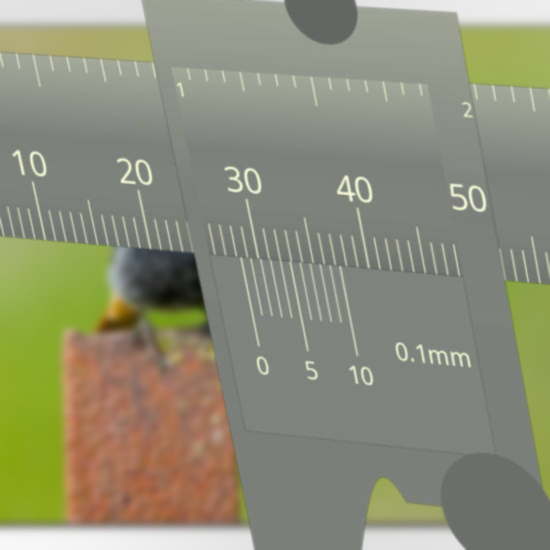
mm 28.4
